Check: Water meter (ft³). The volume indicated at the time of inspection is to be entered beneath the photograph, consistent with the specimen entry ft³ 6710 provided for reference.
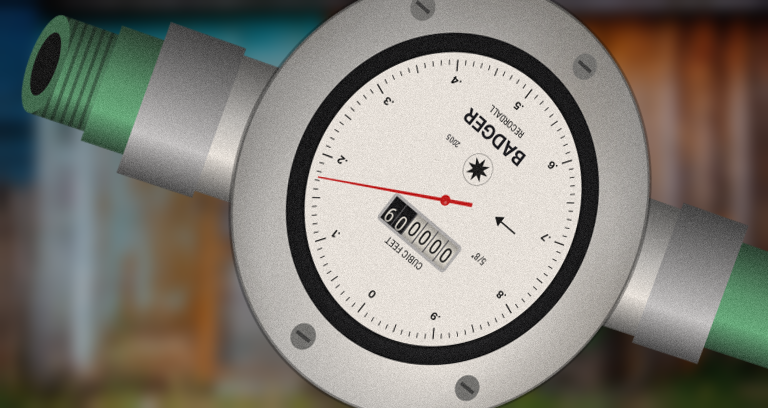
ft³ 9.17
